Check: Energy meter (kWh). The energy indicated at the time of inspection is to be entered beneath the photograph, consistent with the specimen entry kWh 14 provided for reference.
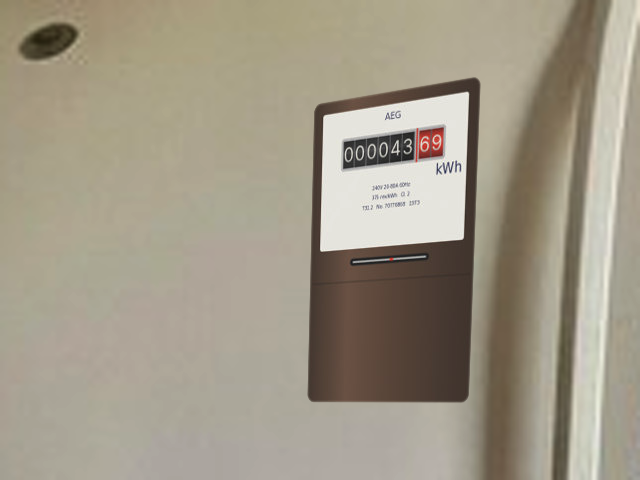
kWh 43.69
